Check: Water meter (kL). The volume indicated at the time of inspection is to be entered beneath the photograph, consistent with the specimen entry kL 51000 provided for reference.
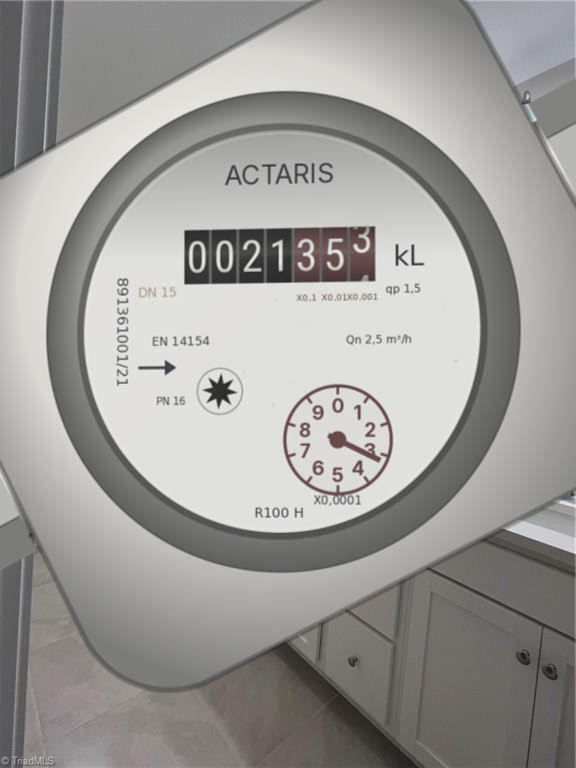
kL 21.3533
